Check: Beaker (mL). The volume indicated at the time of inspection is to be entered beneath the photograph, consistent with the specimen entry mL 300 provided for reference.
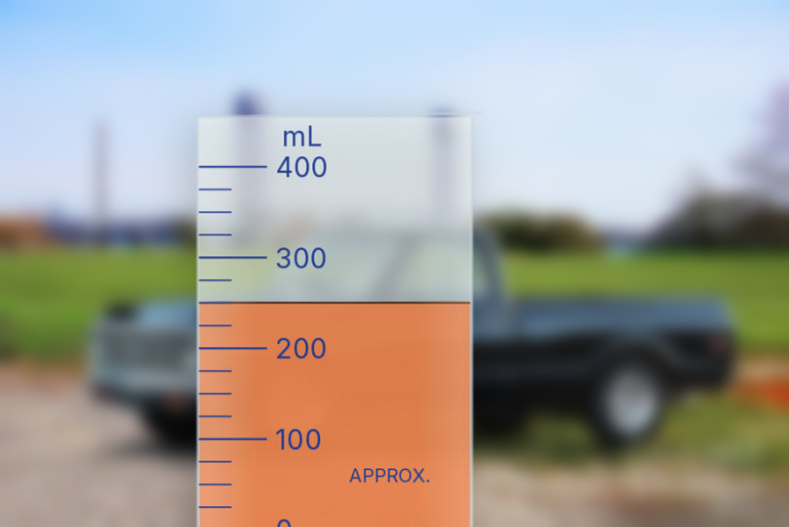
mL 250
